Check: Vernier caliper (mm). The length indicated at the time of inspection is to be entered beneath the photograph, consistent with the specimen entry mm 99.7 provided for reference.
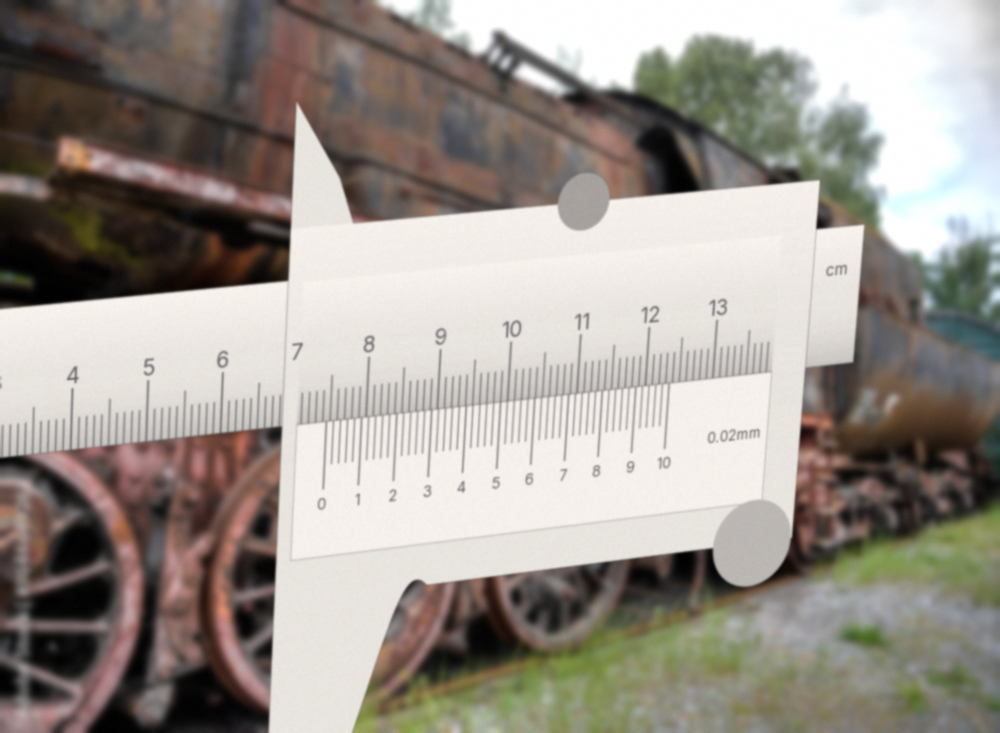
mm 74.5
